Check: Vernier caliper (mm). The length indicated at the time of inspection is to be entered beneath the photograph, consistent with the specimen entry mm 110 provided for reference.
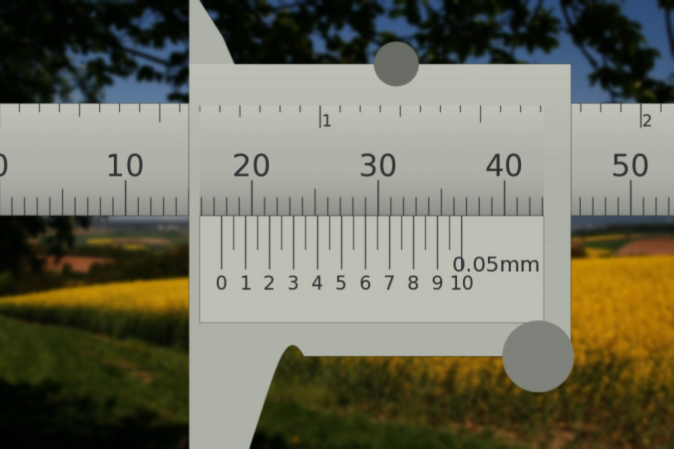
mm 17.6
